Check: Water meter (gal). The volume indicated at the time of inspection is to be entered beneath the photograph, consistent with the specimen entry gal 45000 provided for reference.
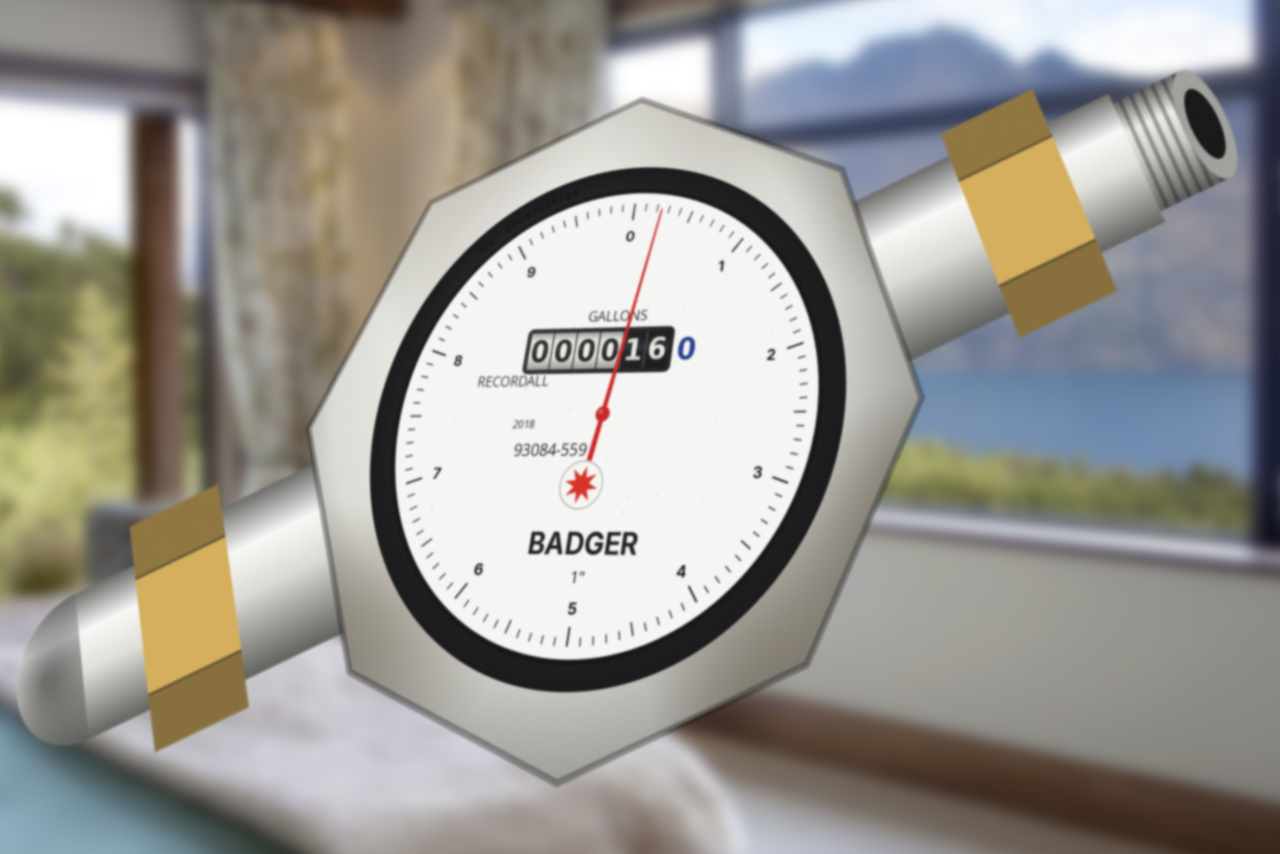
gal 160.2
